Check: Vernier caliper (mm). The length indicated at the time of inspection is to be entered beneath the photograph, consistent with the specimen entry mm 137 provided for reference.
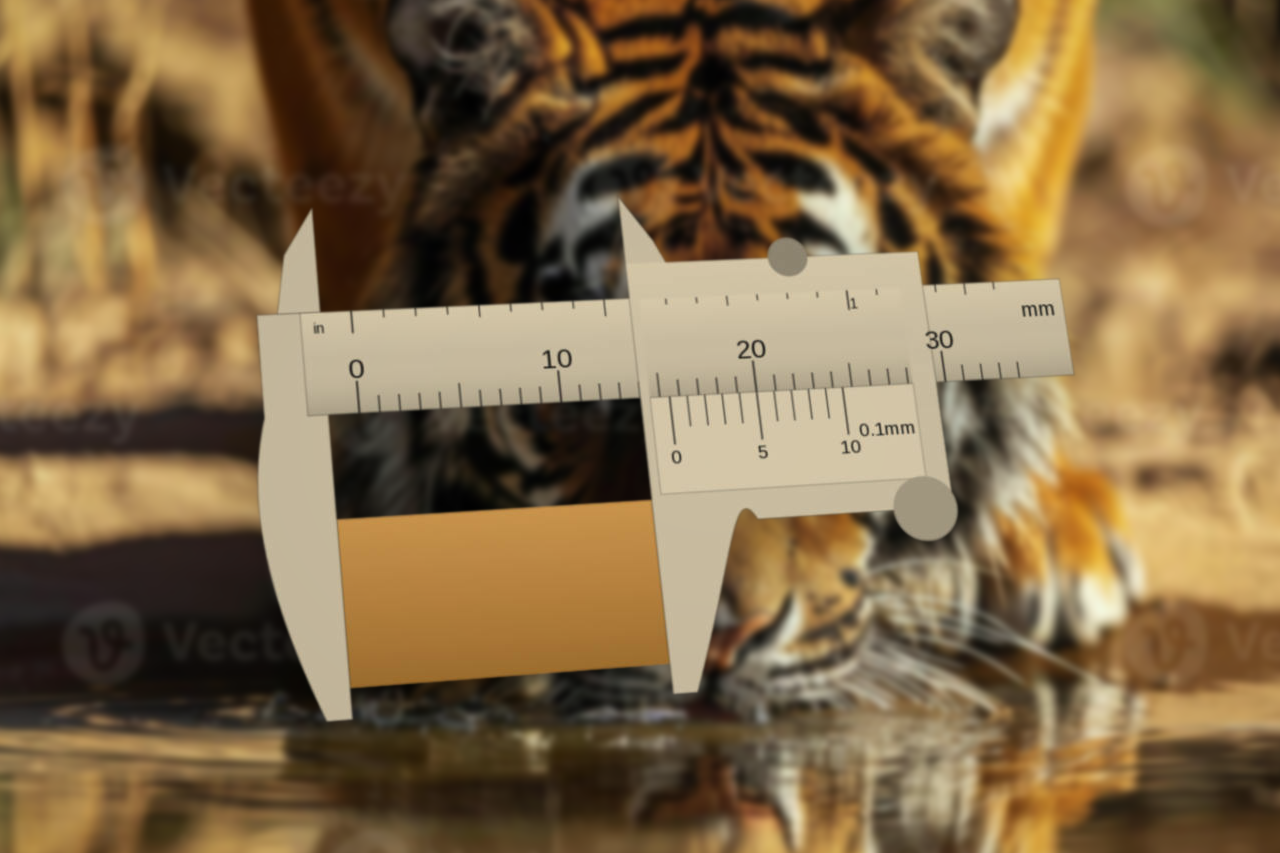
mm 15.5
